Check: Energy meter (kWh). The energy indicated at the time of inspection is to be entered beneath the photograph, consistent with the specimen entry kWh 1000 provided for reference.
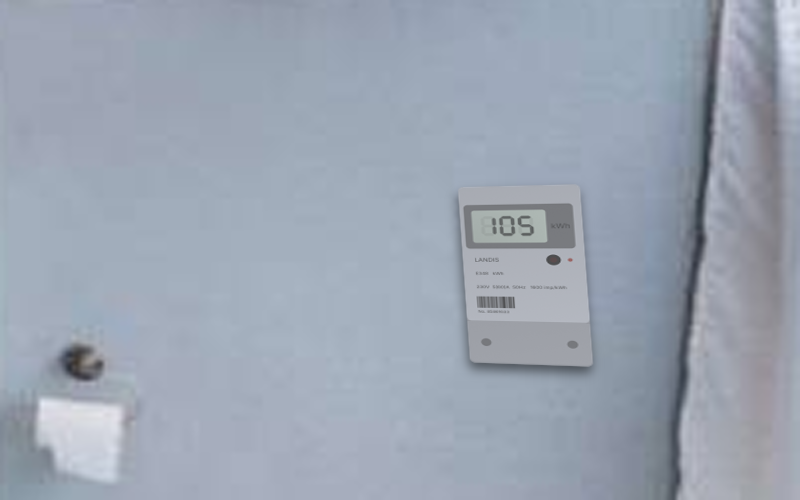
kWh 105
